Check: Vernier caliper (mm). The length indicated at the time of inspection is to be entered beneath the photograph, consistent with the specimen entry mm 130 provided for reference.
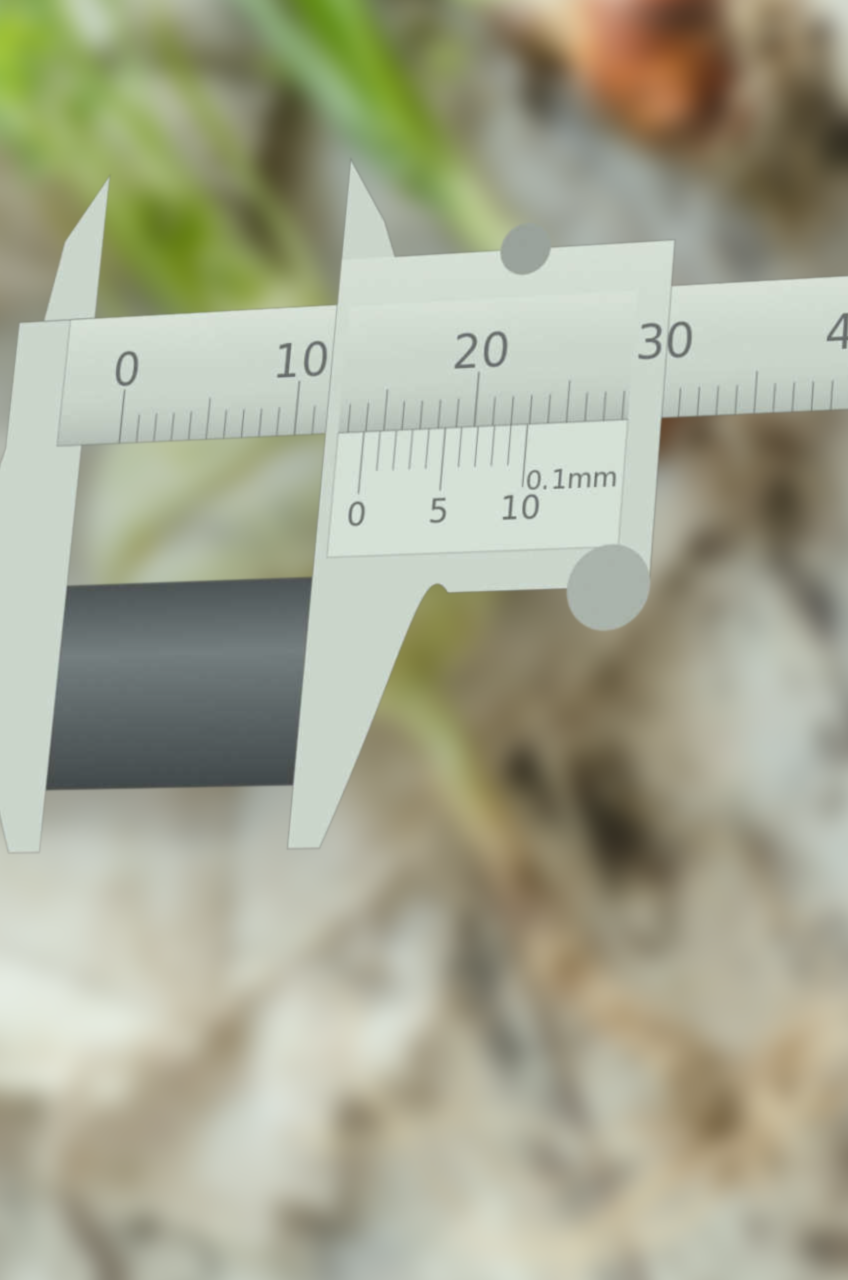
mm 13.9
